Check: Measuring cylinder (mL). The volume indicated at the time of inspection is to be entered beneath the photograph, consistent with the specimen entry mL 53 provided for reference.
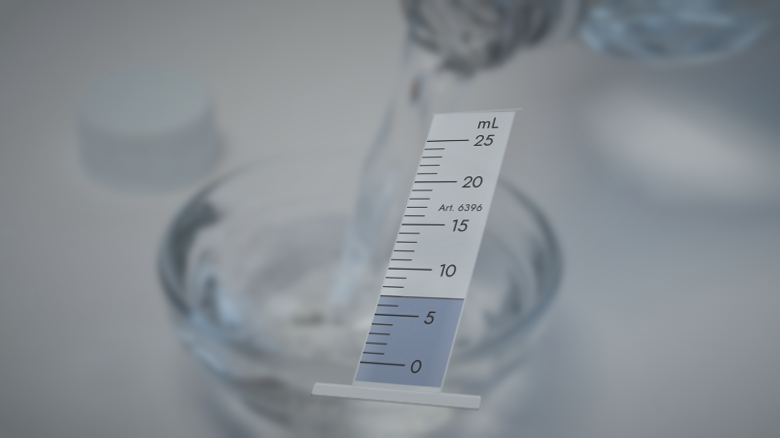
mL 7
